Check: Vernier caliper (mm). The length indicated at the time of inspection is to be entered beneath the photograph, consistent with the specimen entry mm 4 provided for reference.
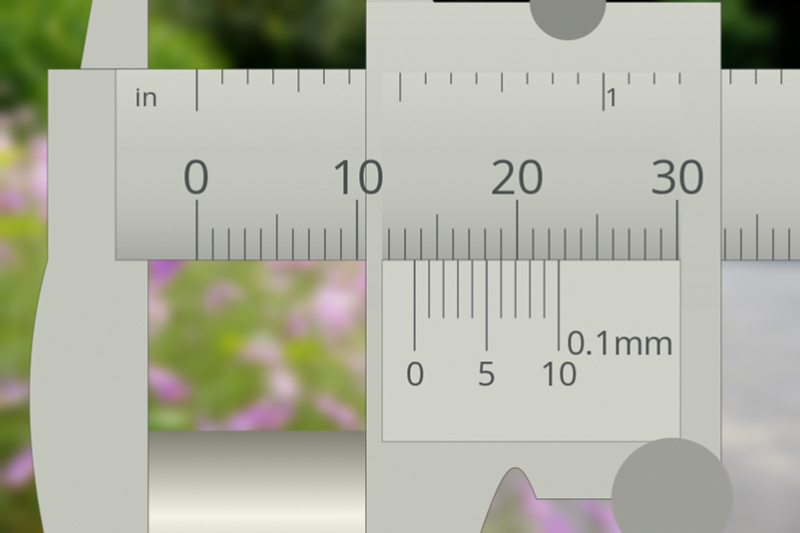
mm 13.6
